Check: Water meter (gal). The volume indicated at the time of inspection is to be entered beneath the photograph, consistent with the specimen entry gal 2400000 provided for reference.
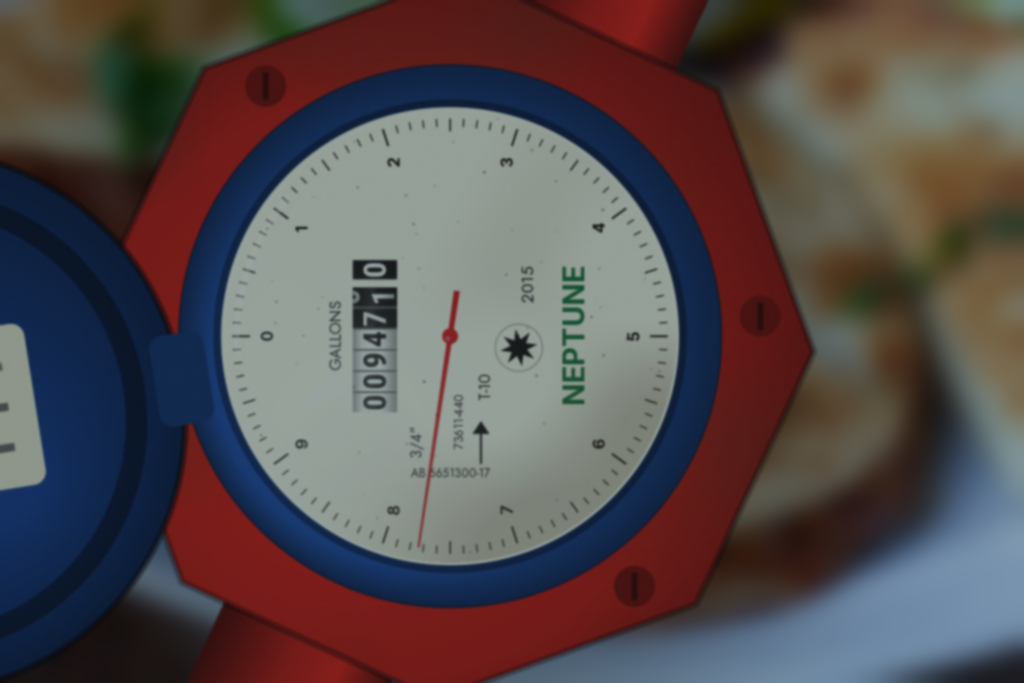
gal 94707.7
